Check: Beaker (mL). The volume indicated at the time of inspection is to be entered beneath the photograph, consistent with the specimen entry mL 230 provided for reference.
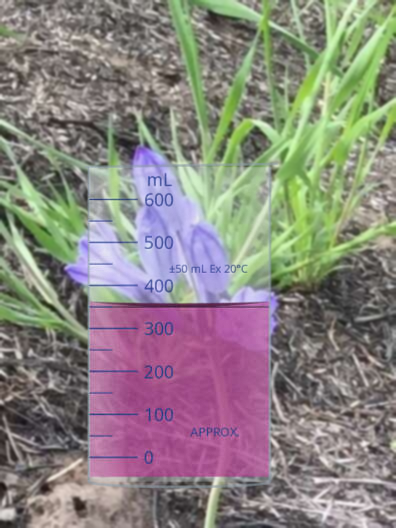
mL 350
